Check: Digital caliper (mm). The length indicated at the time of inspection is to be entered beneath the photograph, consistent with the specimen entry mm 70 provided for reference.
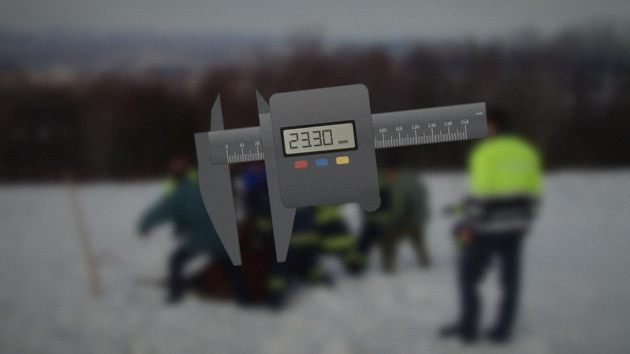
mm 23.30
